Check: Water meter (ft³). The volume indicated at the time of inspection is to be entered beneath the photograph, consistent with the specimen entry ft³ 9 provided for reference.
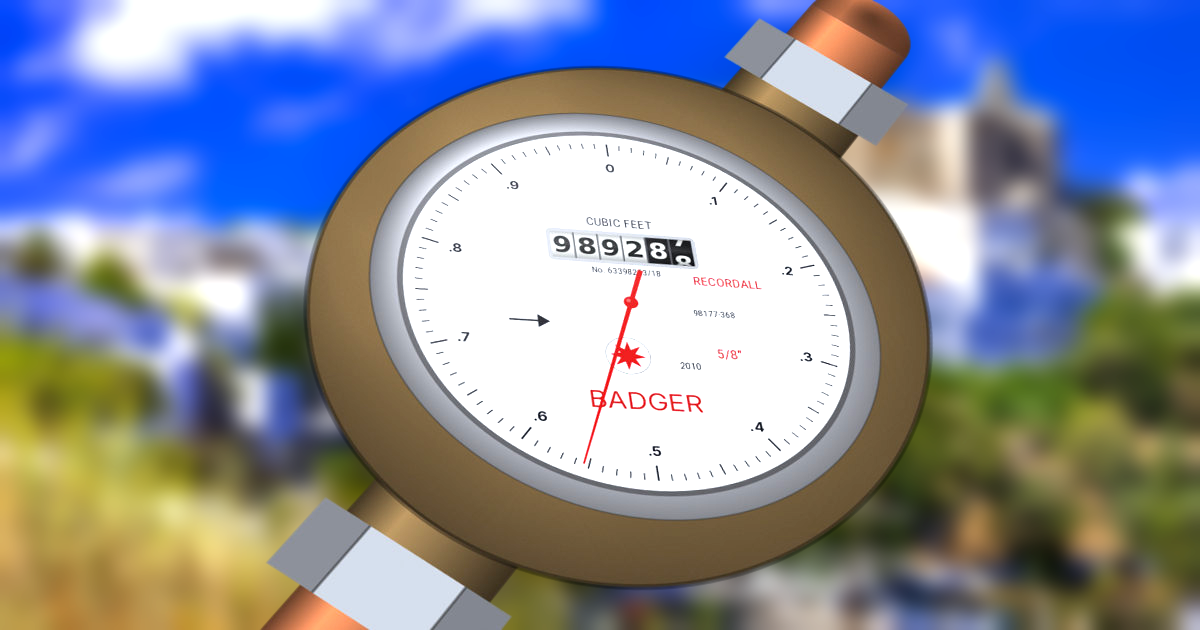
ft³ 989287.55
